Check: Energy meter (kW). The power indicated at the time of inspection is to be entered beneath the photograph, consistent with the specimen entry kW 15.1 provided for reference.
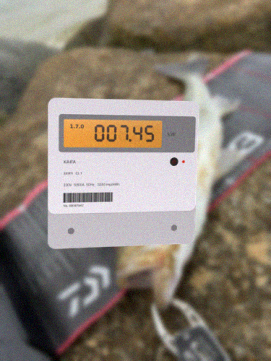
kW 7.45
